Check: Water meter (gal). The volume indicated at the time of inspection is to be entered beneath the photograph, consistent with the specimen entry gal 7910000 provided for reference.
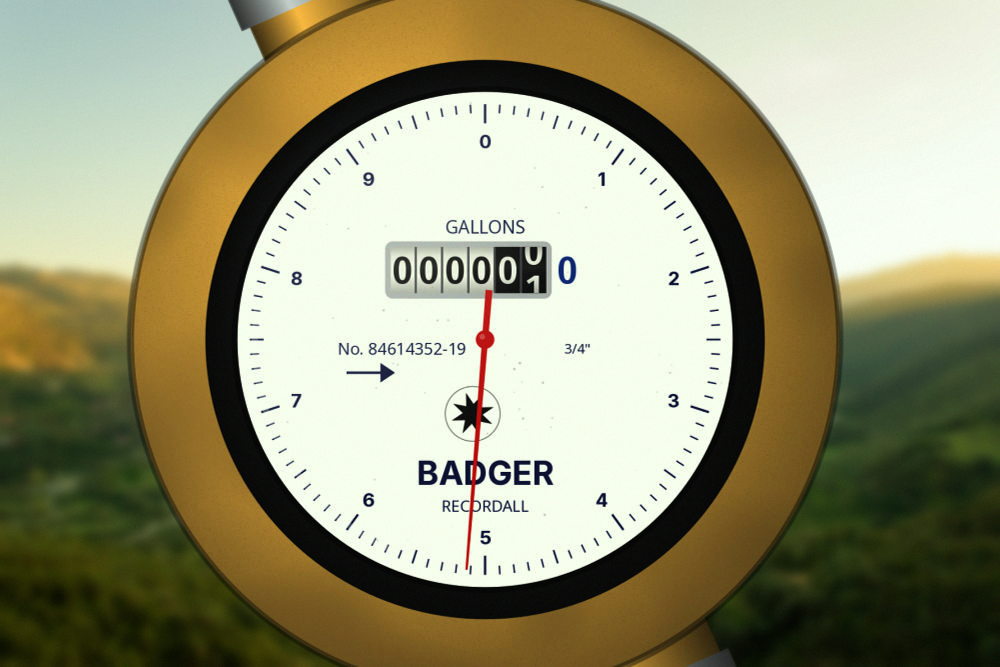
gal 5.1
